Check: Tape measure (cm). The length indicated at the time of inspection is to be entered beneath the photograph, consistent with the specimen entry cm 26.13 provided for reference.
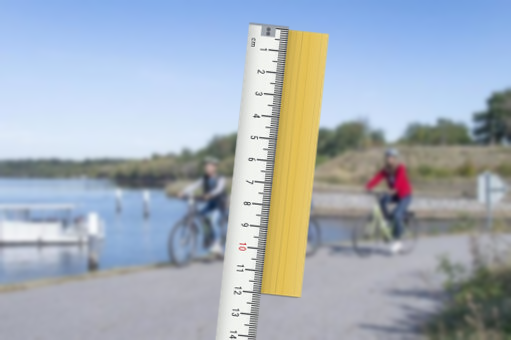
cm 12
